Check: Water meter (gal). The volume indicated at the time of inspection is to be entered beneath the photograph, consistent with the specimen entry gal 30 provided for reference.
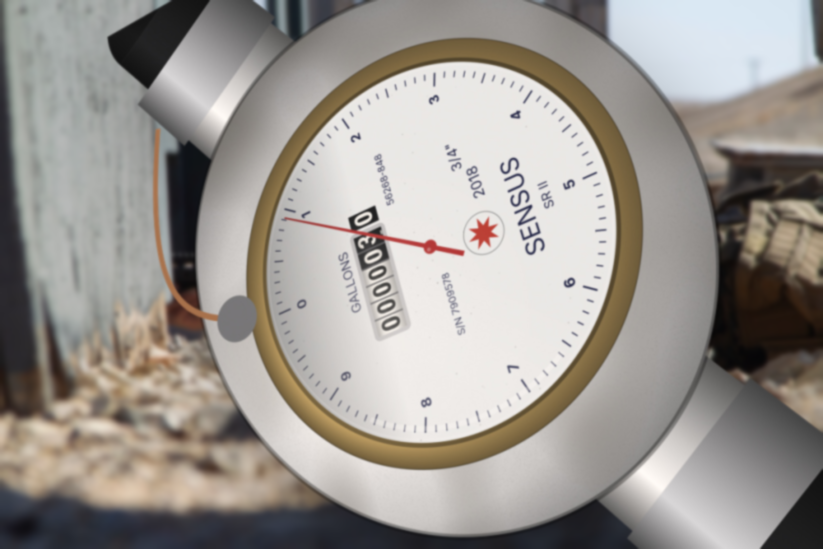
gal 30.9
